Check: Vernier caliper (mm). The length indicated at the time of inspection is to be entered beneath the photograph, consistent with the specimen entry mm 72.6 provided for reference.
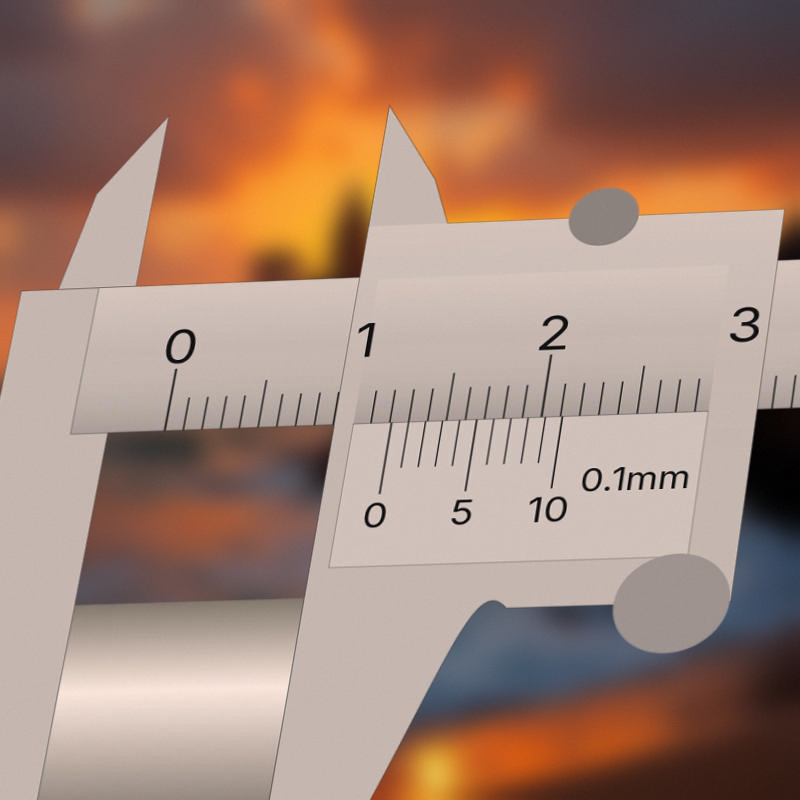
mm 12.1
